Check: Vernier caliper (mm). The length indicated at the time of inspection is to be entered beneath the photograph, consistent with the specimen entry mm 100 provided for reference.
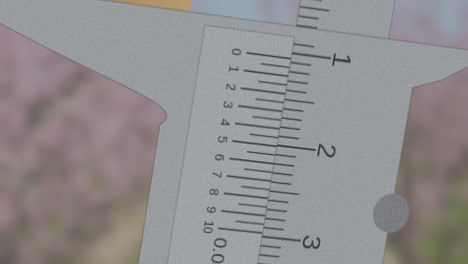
mm 10.6
